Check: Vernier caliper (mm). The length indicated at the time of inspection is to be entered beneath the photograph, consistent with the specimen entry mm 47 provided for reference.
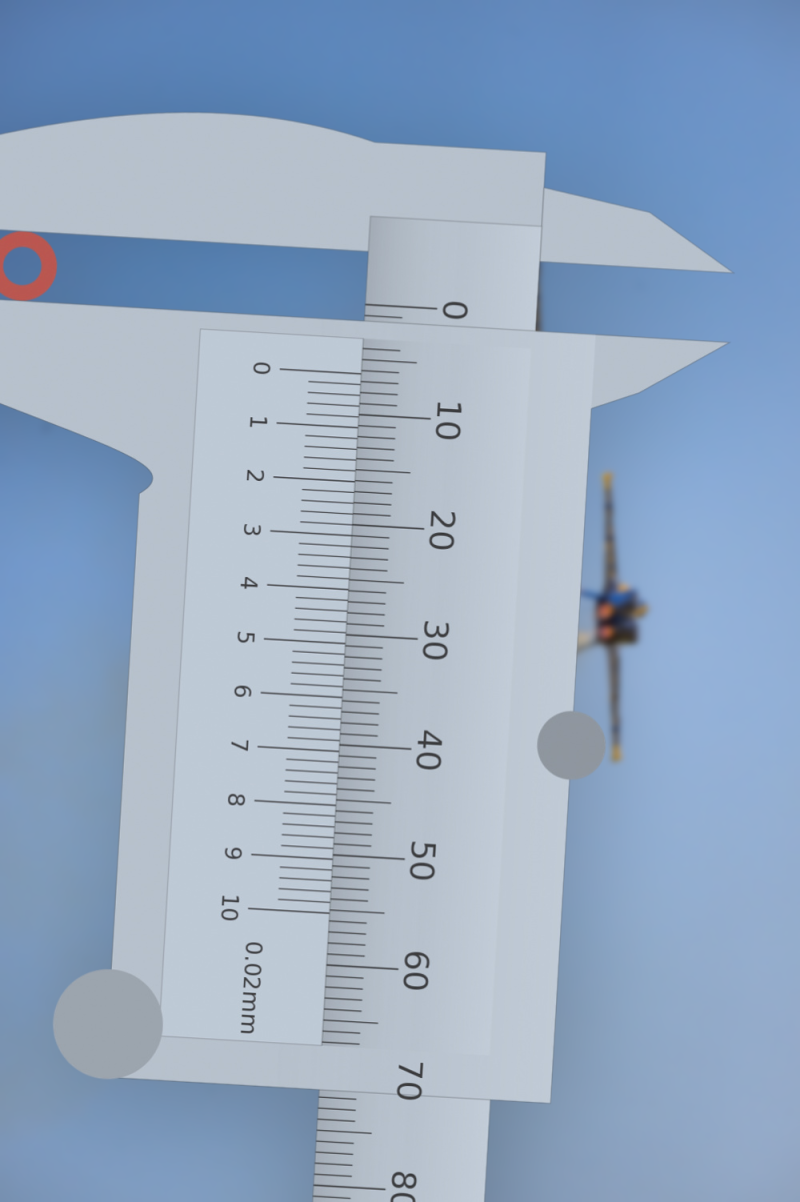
mm 6.3
